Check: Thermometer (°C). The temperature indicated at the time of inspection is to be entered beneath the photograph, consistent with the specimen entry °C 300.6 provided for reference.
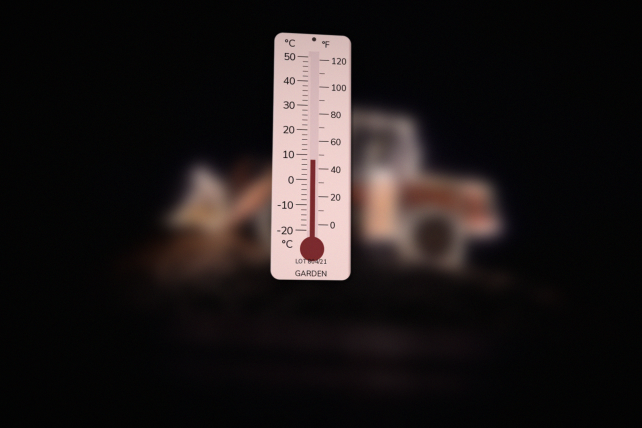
°C 8
